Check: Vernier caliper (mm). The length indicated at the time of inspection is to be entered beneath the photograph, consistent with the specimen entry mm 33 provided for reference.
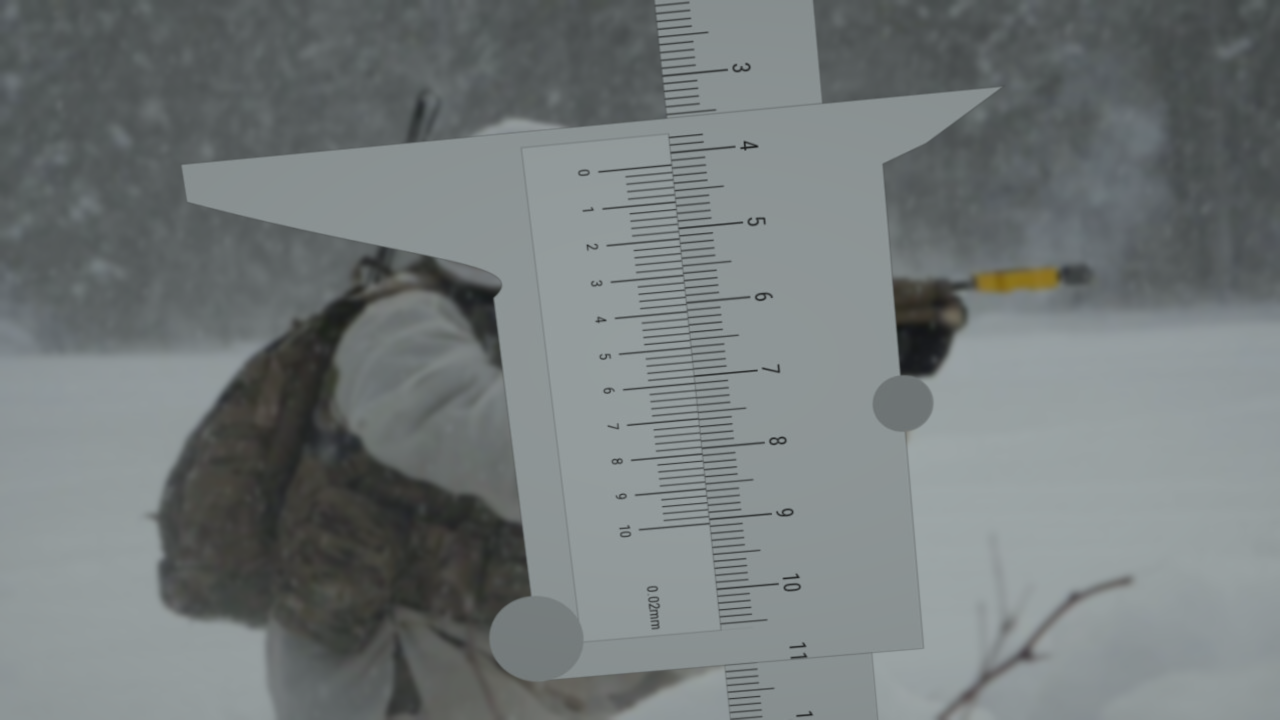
mm 41.6
